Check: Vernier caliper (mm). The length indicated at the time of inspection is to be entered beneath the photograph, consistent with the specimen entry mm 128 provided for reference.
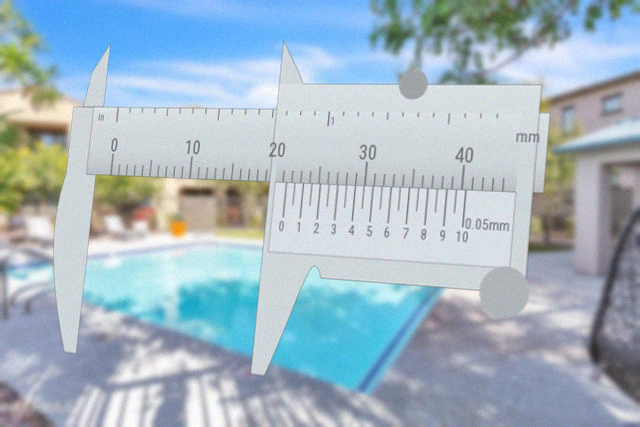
mm 21.4
